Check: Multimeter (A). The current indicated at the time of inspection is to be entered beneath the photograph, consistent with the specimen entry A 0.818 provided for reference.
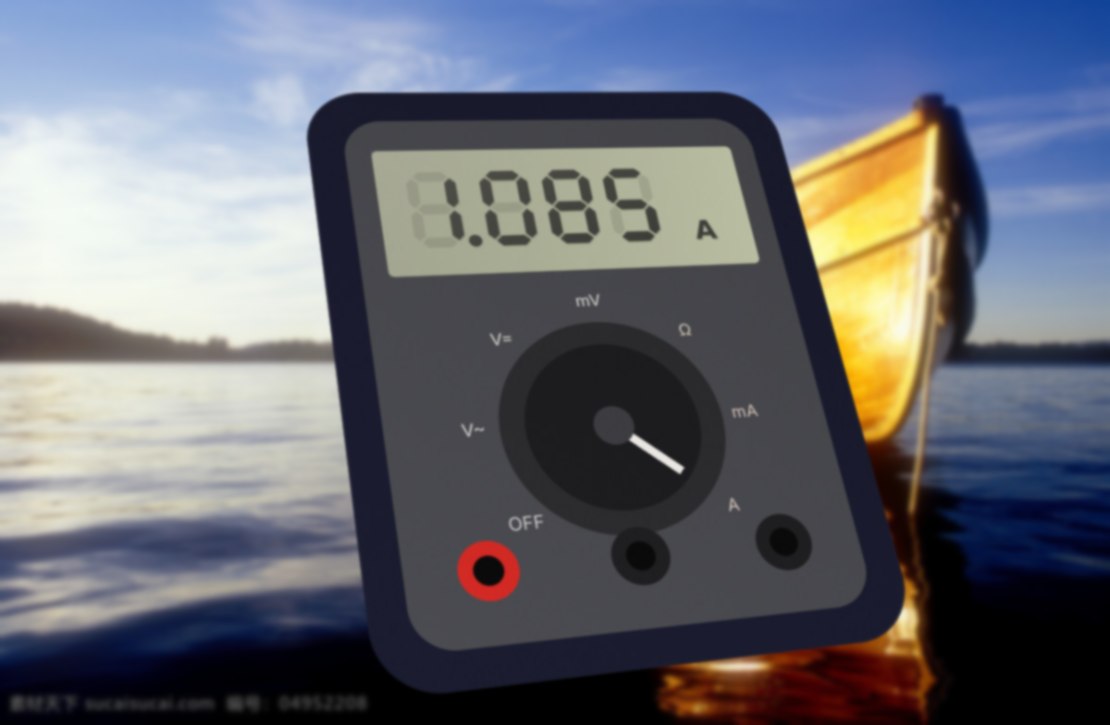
A 1.085
